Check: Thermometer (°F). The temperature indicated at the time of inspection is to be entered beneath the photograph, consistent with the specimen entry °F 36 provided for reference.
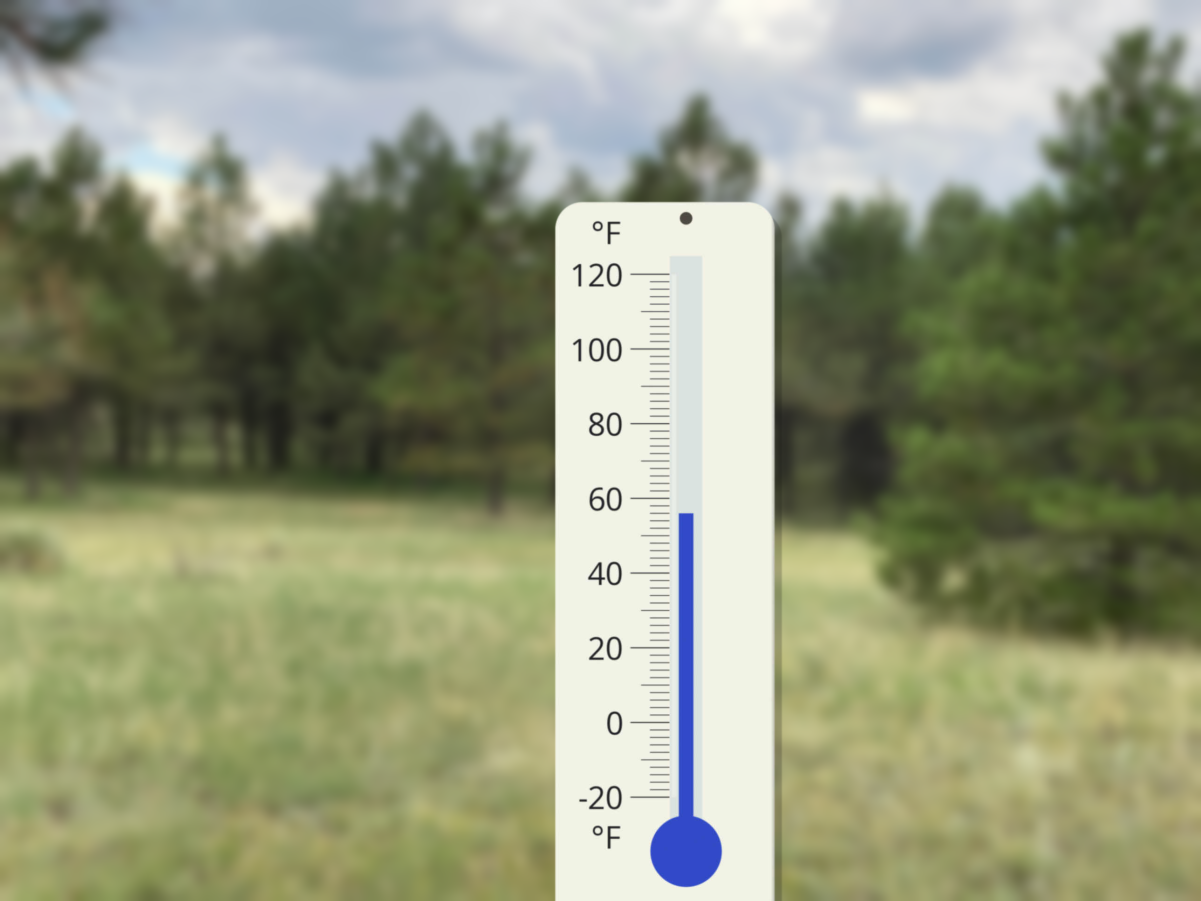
°F 56
